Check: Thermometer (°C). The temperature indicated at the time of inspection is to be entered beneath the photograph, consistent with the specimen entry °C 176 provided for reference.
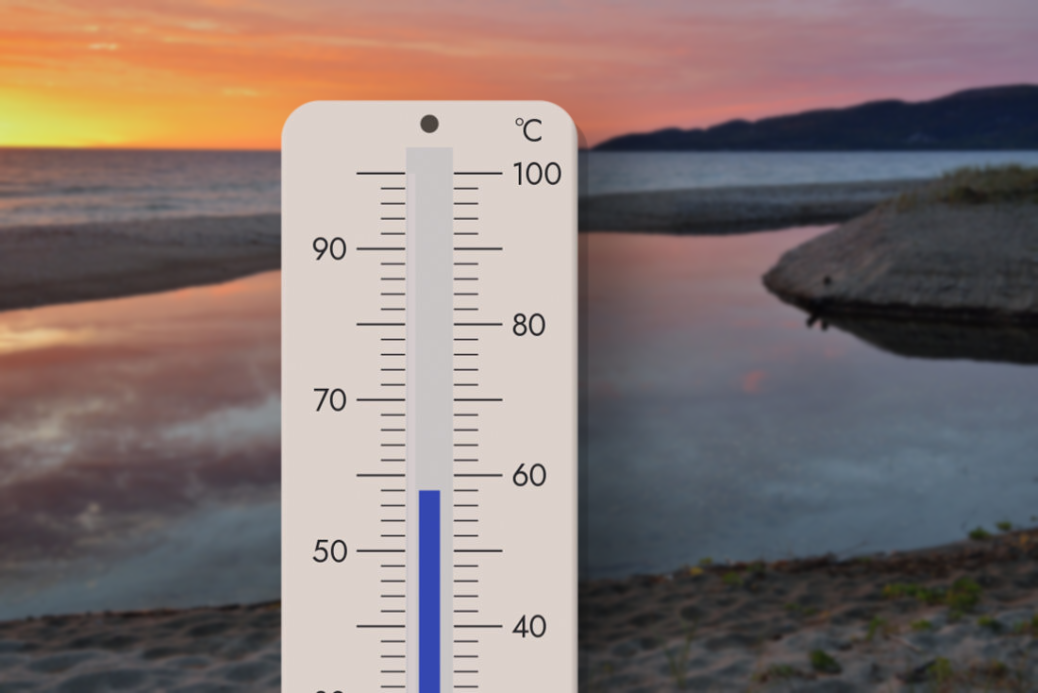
°C 58
